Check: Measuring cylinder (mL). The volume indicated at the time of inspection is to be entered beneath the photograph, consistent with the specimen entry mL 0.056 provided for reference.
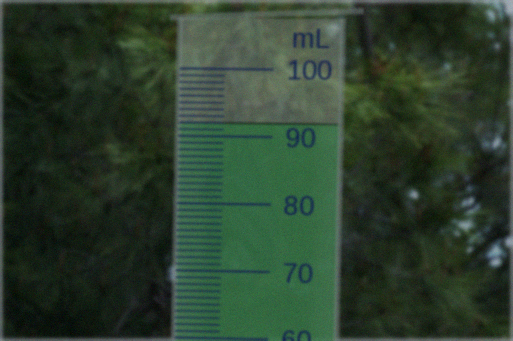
mL 92
